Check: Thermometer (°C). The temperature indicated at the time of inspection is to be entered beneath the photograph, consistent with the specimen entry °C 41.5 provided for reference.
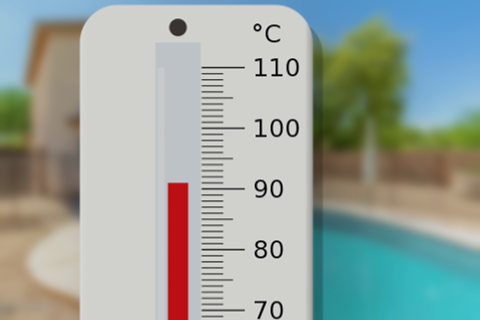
°C 91
